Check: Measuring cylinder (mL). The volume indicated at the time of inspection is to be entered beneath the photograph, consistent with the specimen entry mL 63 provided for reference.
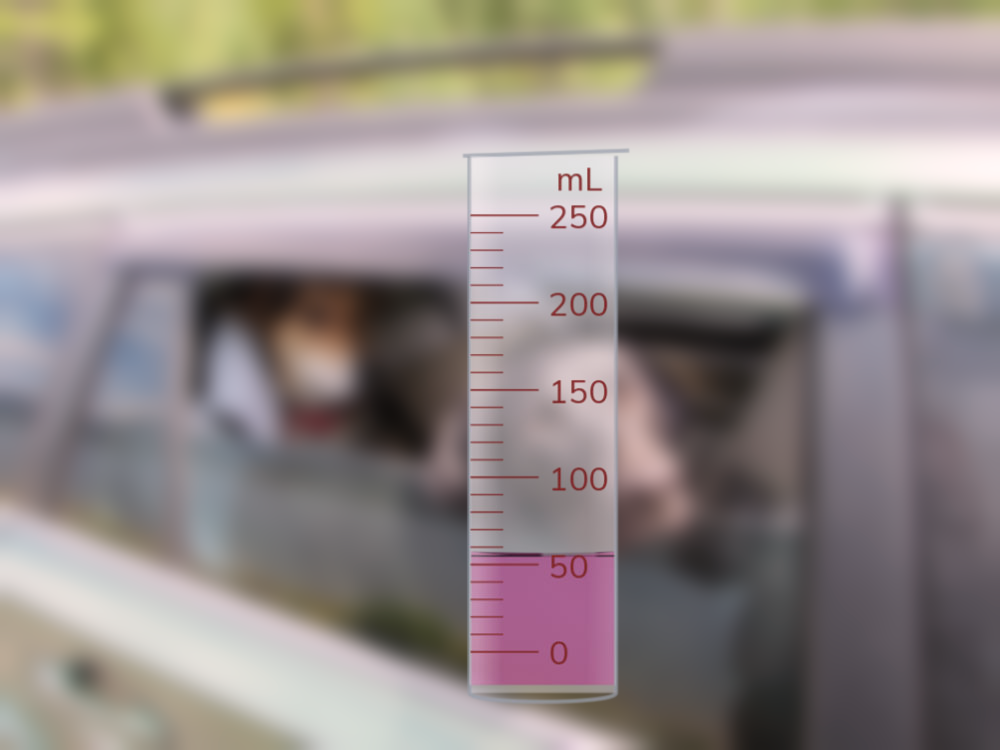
mL 55
